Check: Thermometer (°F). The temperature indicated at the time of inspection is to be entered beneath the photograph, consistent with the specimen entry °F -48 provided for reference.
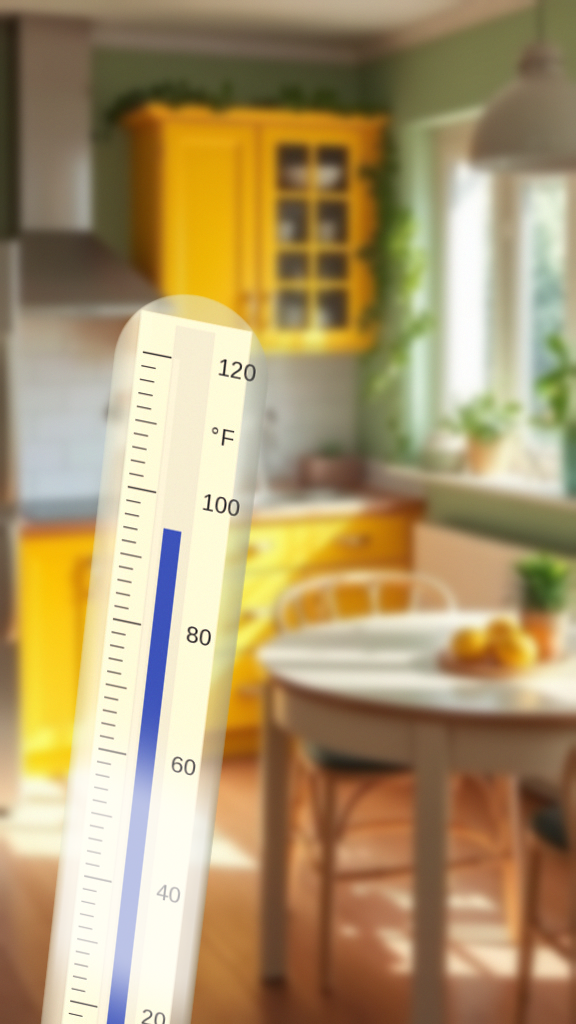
°F 95
